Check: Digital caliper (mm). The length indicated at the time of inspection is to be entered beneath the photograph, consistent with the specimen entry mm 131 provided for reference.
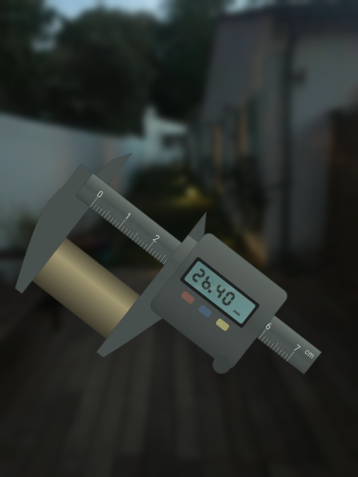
mm 26.40
